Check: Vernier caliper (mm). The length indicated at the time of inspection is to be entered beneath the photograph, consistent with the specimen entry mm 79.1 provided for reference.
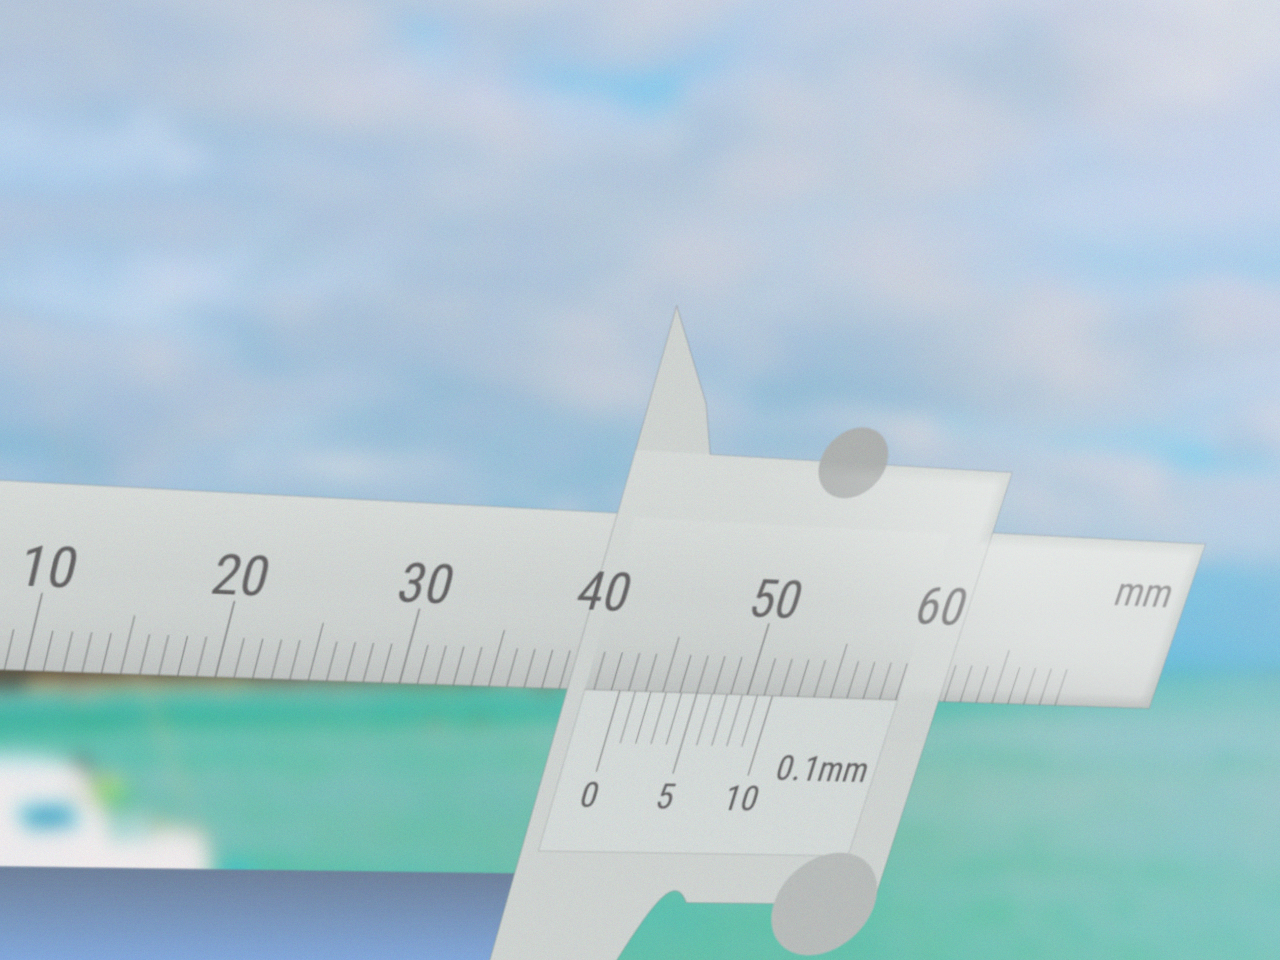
mm 42.5
